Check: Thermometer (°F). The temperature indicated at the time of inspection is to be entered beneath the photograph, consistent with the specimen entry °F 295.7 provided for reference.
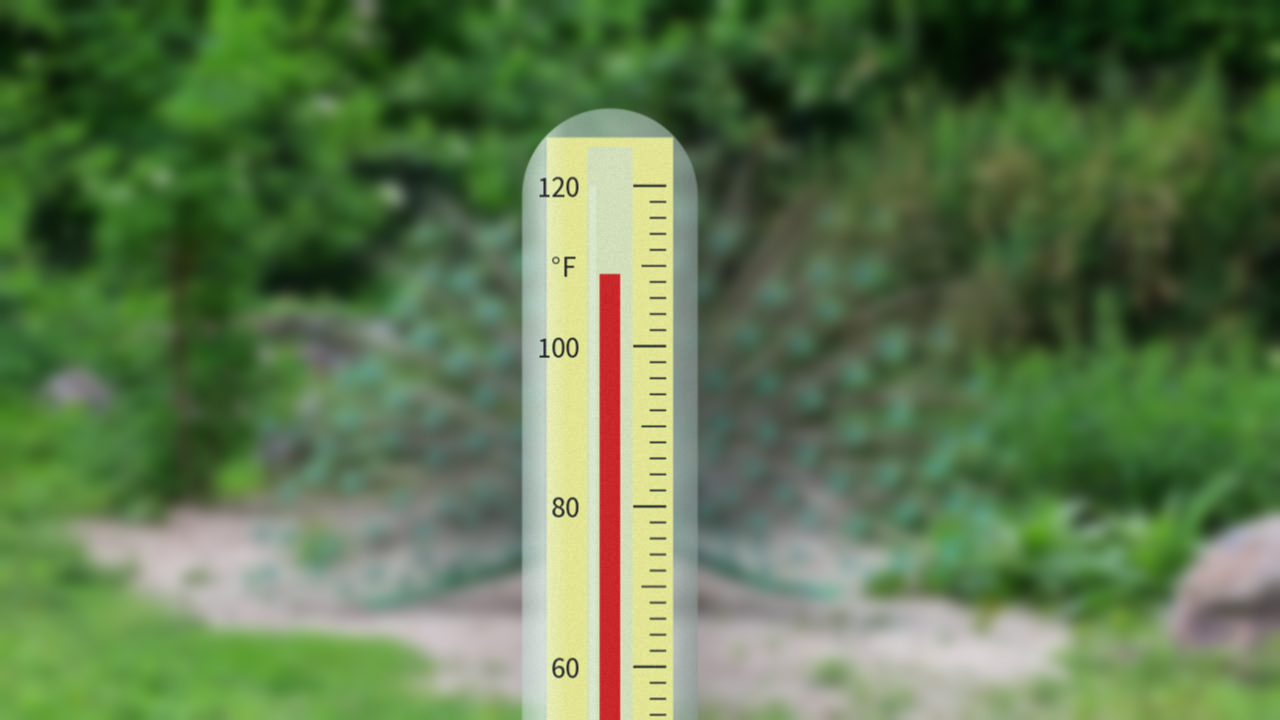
°F 109
